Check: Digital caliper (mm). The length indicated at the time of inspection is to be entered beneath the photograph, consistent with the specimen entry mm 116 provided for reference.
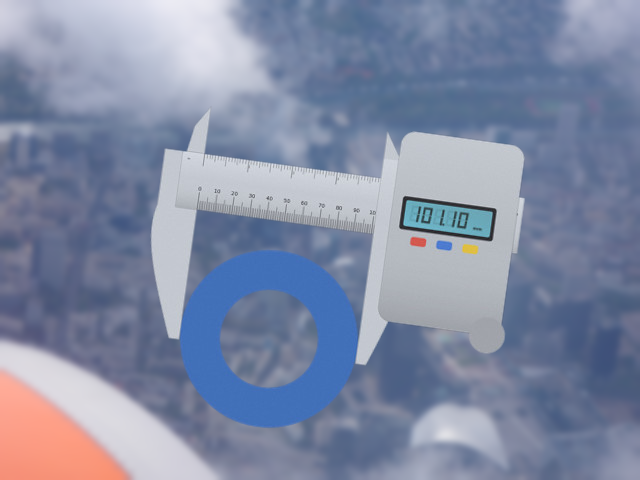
mm 101.10
